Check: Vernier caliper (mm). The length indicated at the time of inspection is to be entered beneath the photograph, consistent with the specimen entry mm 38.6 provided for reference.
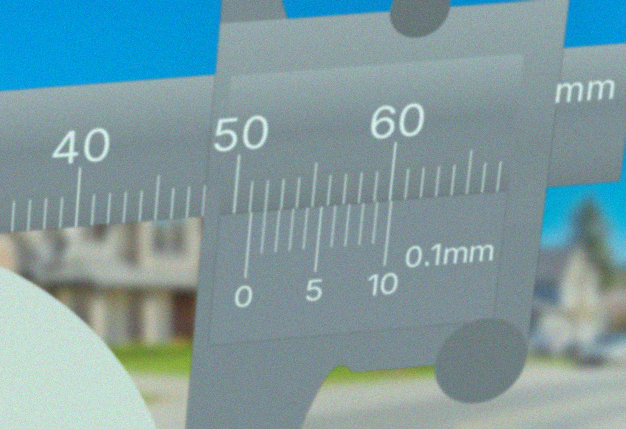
mm 51.1
